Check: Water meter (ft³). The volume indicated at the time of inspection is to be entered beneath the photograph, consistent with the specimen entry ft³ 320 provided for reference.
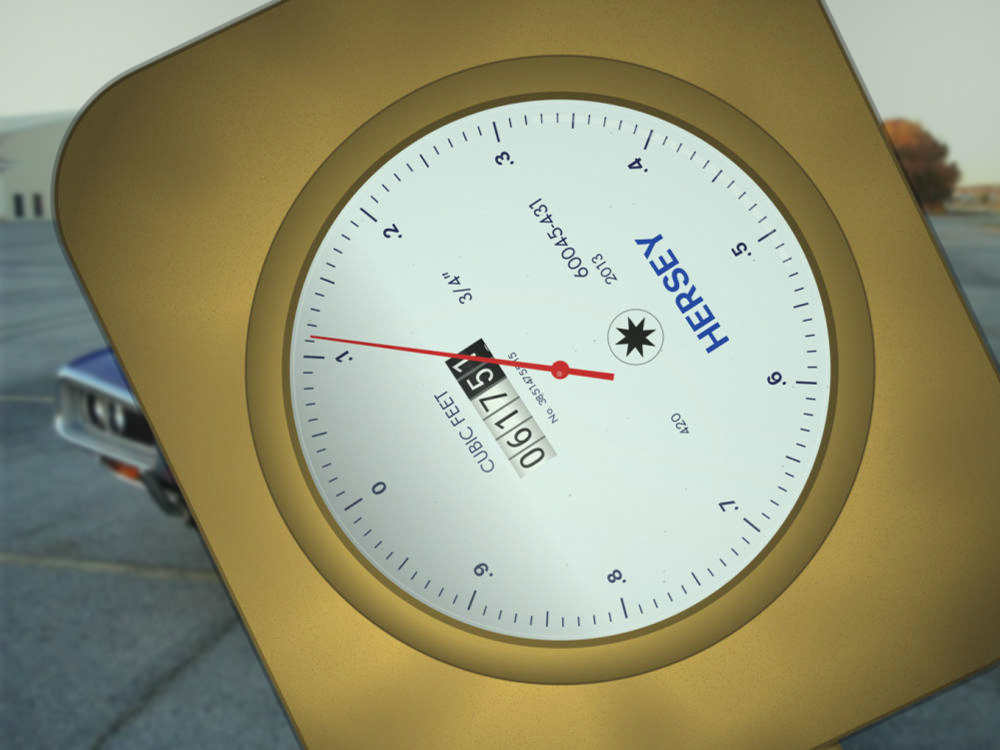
ft³ 61751.11
